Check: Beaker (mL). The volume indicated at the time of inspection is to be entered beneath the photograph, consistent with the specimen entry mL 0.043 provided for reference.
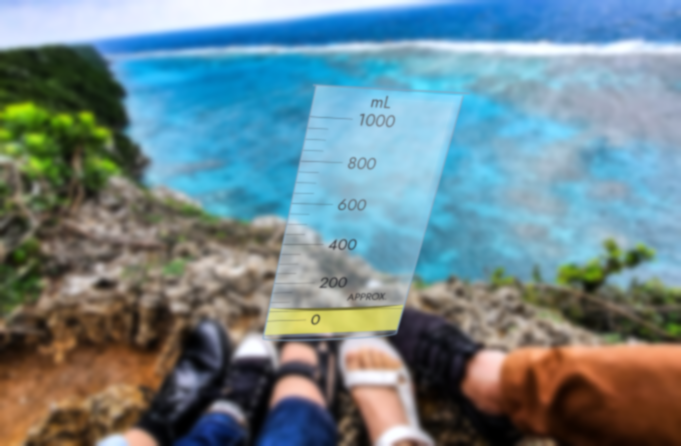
mL 50
